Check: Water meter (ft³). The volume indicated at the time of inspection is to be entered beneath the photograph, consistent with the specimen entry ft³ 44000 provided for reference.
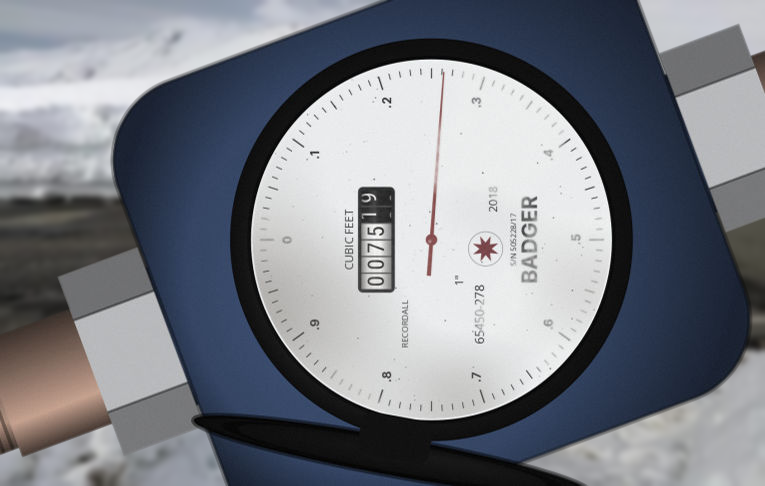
ft³ 7519.26
